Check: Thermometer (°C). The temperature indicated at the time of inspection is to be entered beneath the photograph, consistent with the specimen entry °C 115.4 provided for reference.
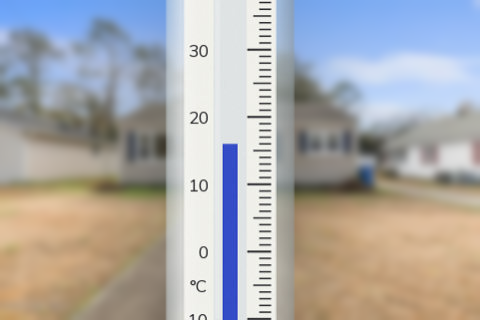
°C 16
